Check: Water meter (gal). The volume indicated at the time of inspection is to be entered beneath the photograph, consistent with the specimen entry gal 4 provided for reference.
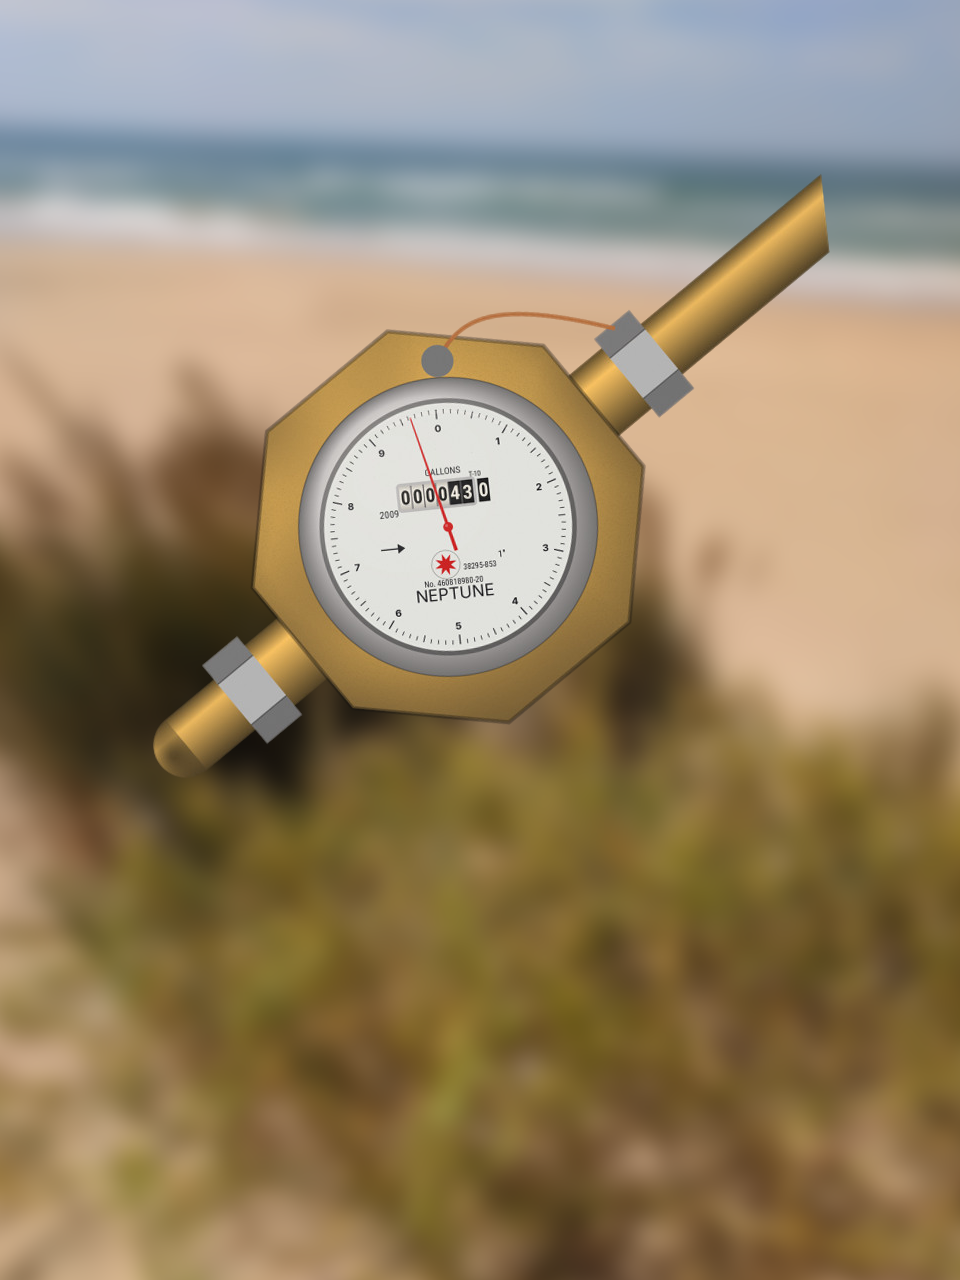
gal 429.6
